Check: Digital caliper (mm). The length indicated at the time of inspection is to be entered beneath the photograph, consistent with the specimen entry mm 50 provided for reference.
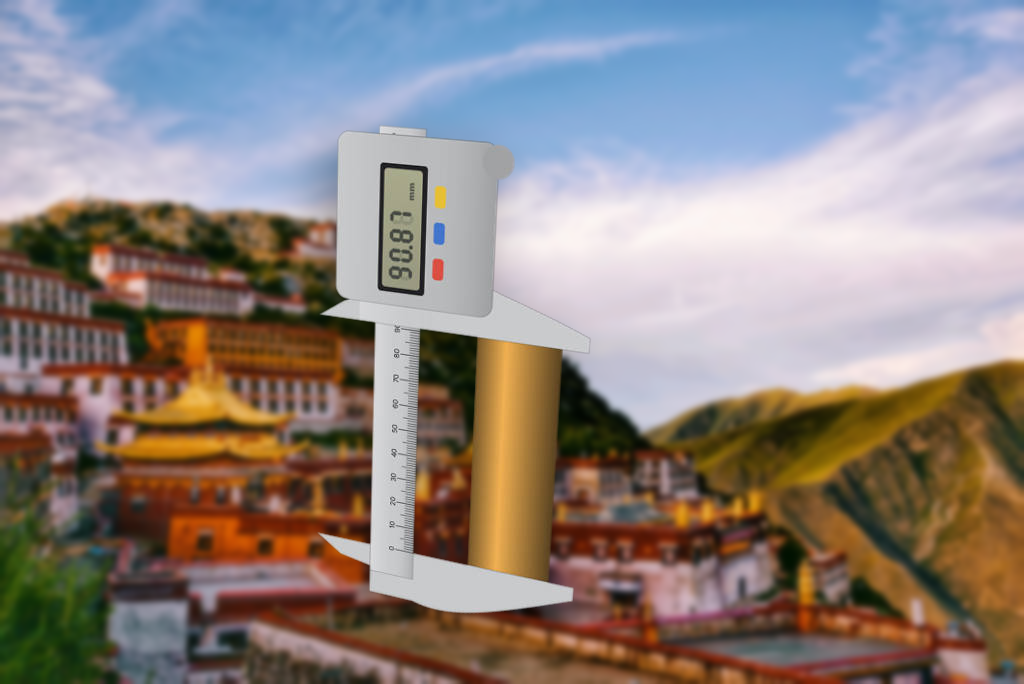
mm 90.87
